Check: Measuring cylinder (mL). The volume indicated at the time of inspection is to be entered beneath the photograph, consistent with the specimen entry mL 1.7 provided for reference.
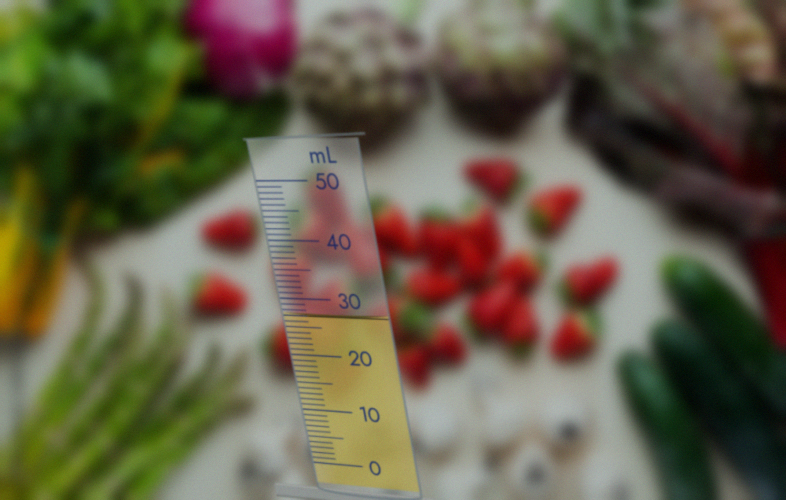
mL 27
